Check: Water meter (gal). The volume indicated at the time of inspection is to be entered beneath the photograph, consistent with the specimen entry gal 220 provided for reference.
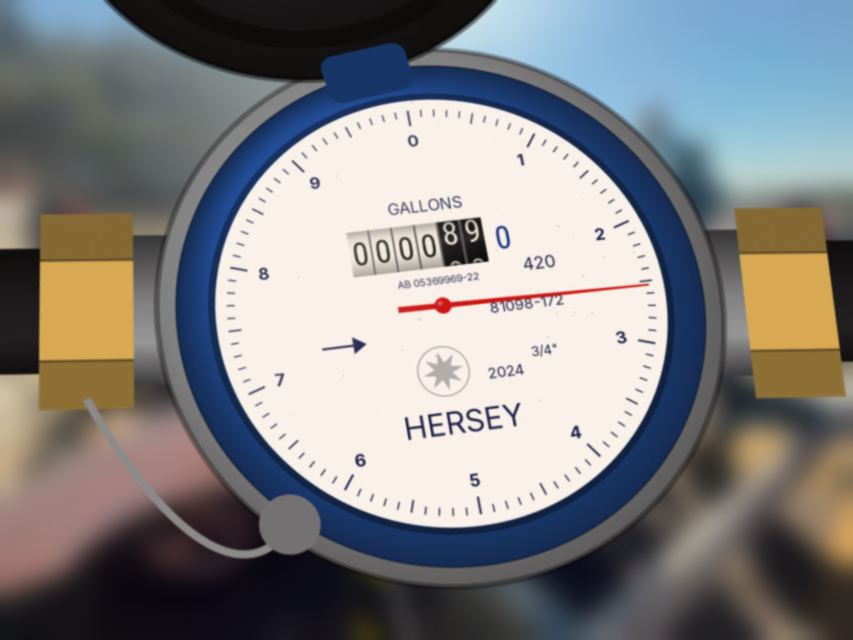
gal 892.5
